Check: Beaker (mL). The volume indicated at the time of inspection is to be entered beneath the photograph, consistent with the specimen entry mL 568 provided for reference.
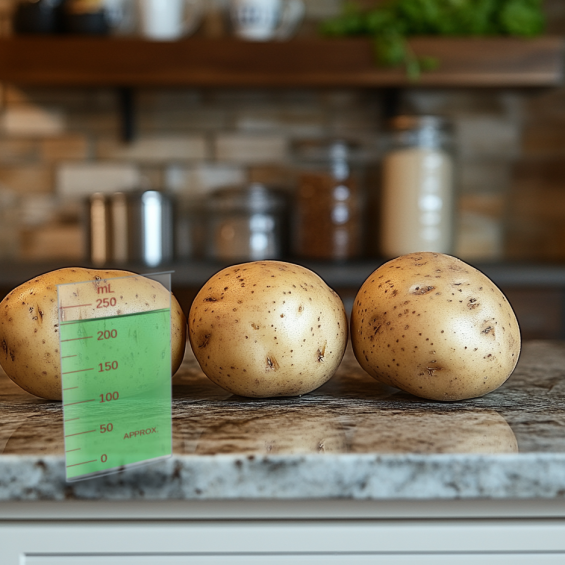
mL 225
